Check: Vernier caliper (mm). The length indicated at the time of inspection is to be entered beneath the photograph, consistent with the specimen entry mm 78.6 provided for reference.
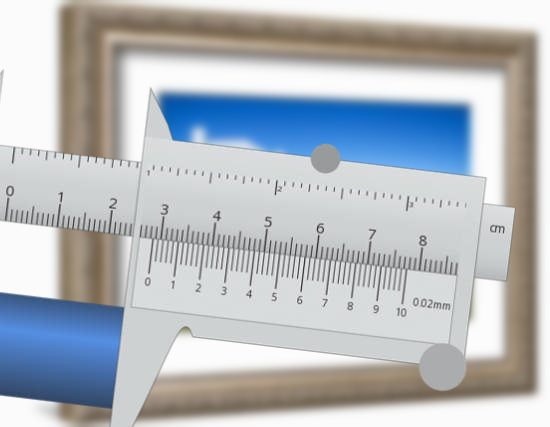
mm 28.5
